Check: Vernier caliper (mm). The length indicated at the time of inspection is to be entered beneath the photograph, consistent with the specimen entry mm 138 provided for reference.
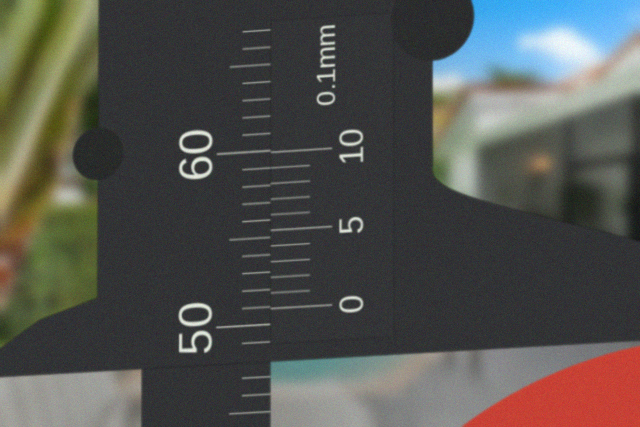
mm 50.9
